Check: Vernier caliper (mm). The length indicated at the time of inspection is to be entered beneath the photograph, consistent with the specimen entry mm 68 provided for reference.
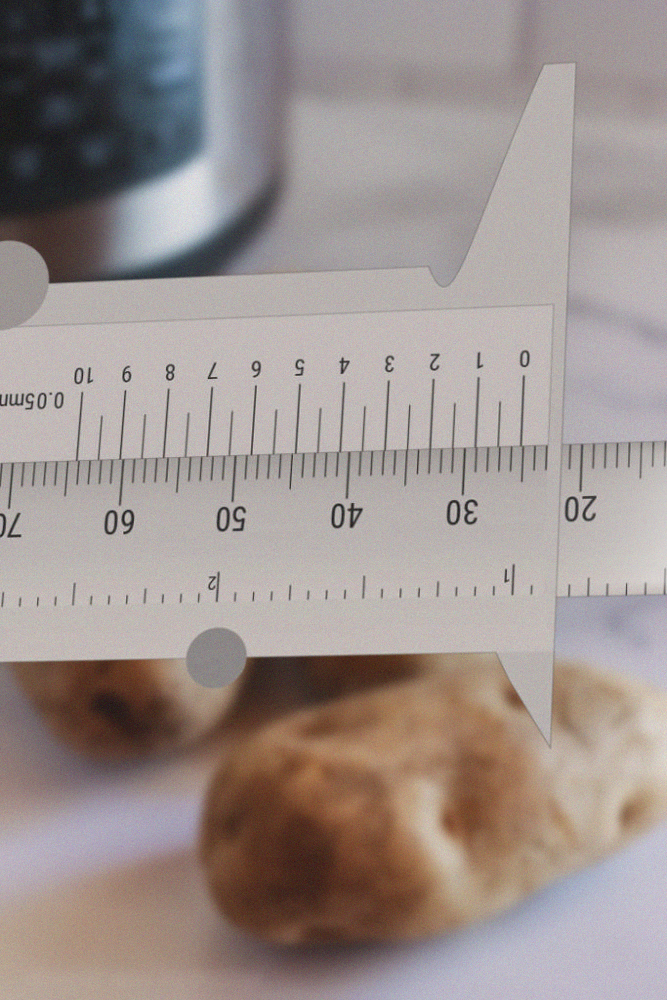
mm 25.2
